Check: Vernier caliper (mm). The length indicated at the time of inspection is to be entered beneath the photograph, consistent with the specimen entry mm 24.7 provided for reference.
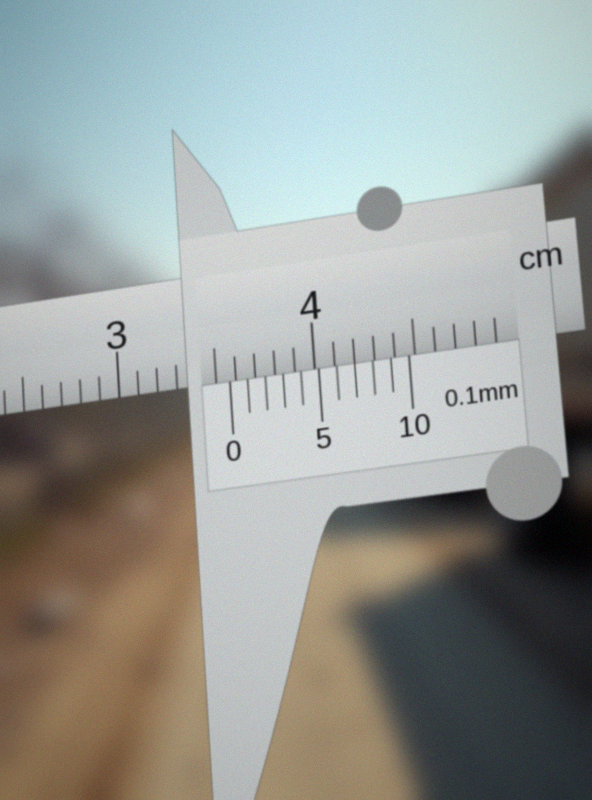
mm 35.7
